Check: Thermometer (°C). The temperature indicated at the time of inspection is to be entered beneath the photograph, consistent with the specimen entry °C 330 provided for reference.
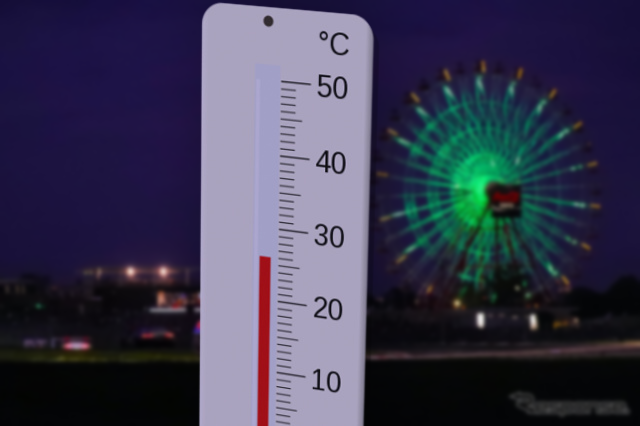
°C 26
